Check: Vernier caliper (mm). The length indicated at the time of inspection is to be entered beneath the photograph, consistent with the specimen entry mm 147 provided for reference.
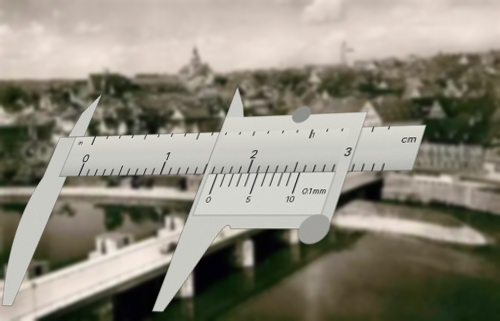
mm 16.6
